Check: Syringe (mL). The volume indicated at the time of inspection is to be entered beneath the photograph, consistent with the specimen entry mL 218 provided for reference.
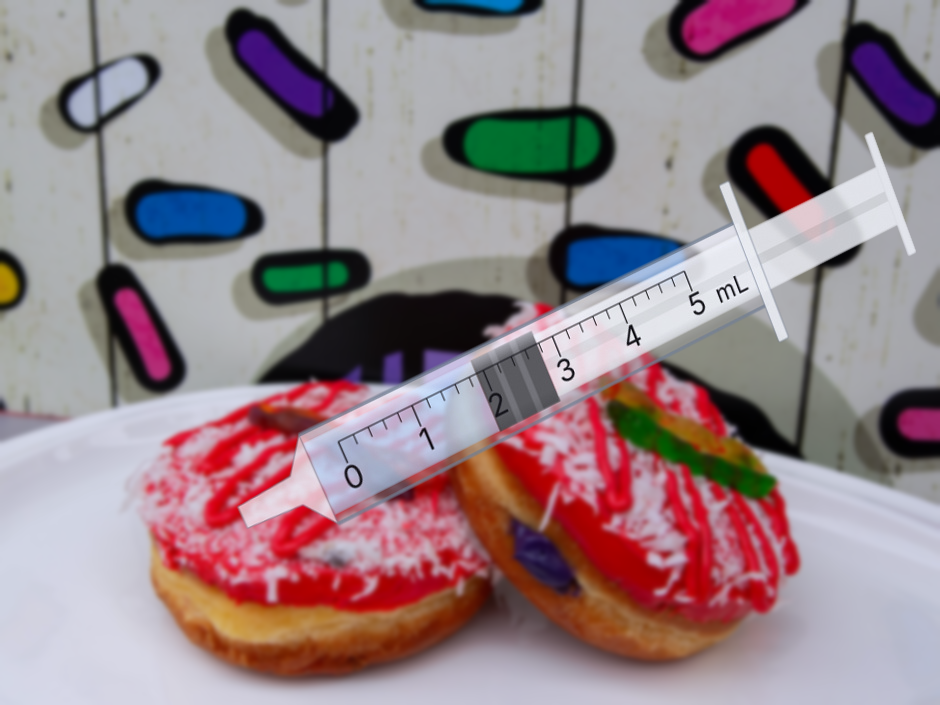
mL 1.9
